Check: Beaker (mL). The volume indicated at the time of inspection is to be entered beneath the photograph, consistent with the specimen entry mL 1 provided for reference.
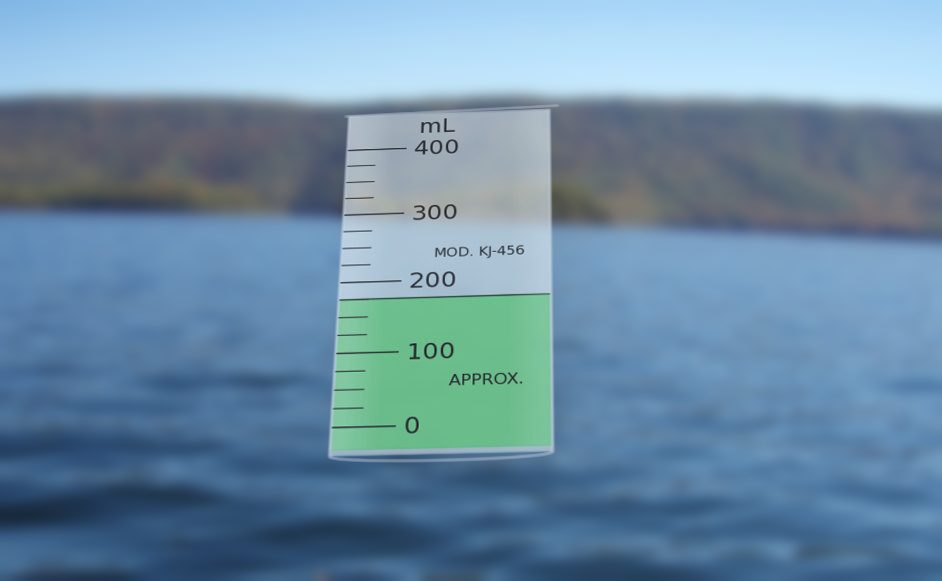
mL 175
